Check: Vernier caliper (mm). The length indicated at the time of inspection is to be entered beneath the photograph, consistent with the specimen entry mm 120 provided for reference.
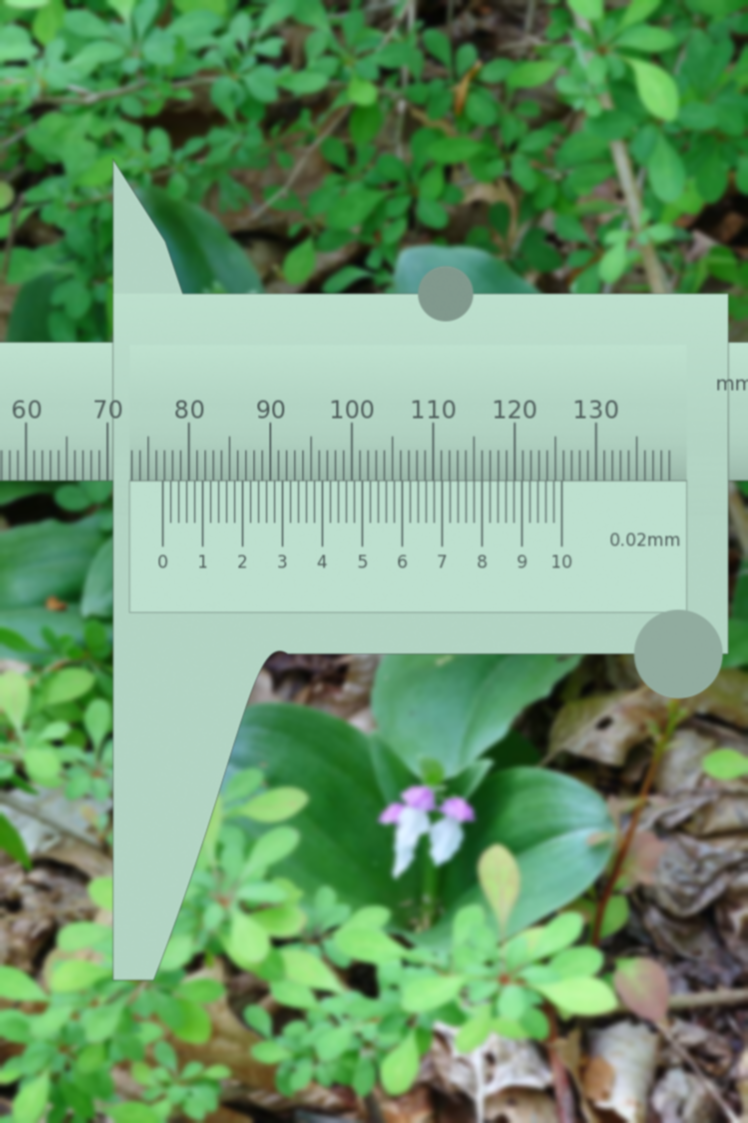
mm 76.8
